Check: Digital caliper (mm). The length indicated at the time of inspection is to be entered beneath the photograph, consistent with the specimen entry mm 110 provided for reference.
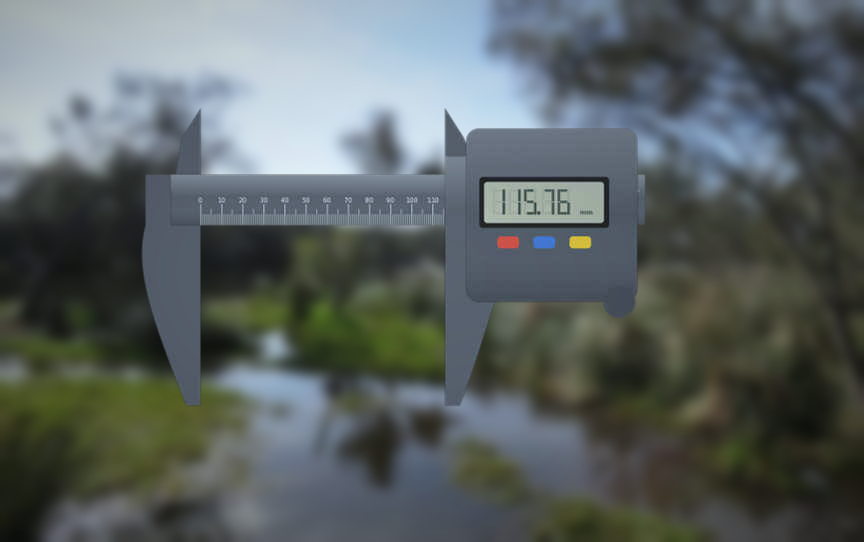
mm 115.76
